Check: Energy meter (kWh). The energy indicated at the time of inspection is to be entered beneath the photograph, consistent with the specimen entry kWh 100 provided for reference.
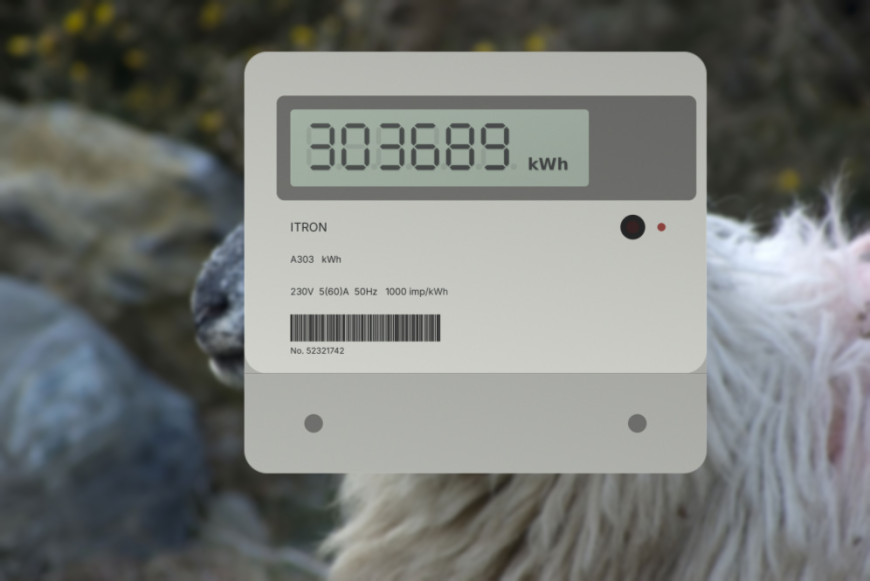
kWh 303689
